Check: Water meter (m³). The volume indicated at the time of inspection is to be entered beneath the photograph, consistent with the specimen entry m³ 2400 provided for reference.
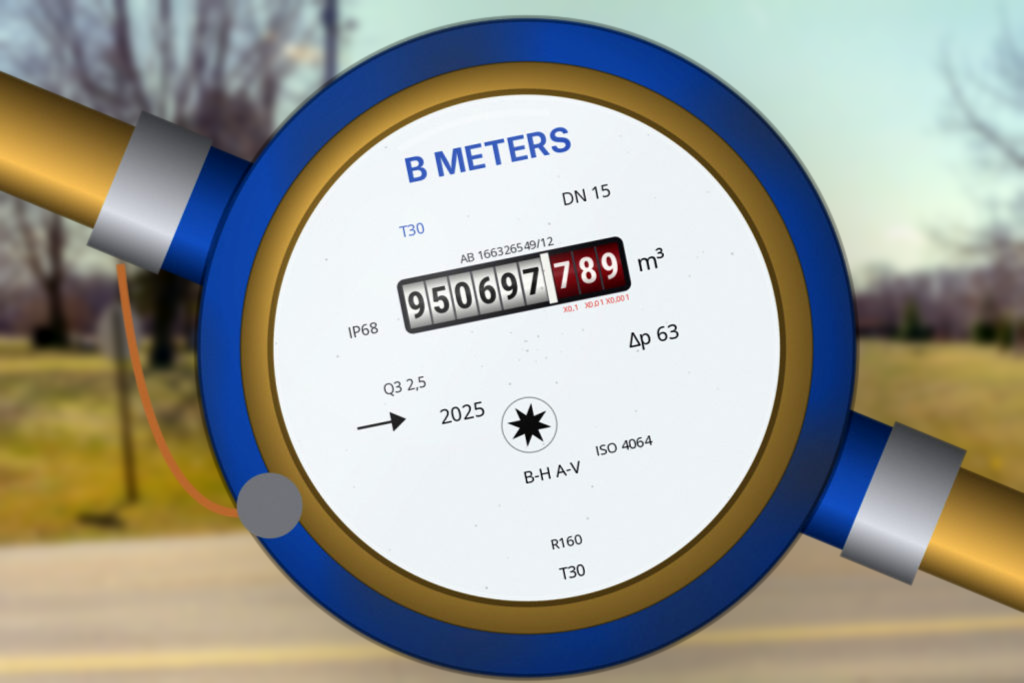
m³ 950697.789
